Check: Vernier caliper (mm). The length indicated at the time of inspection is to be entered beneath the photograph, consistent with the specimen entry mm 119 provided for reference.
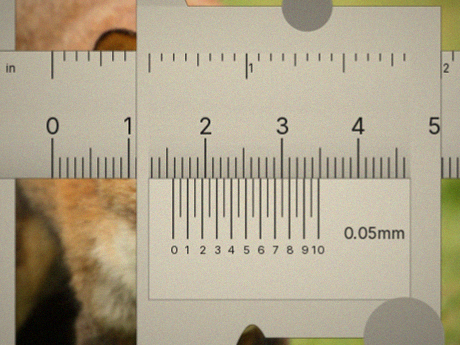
mm 15.8
